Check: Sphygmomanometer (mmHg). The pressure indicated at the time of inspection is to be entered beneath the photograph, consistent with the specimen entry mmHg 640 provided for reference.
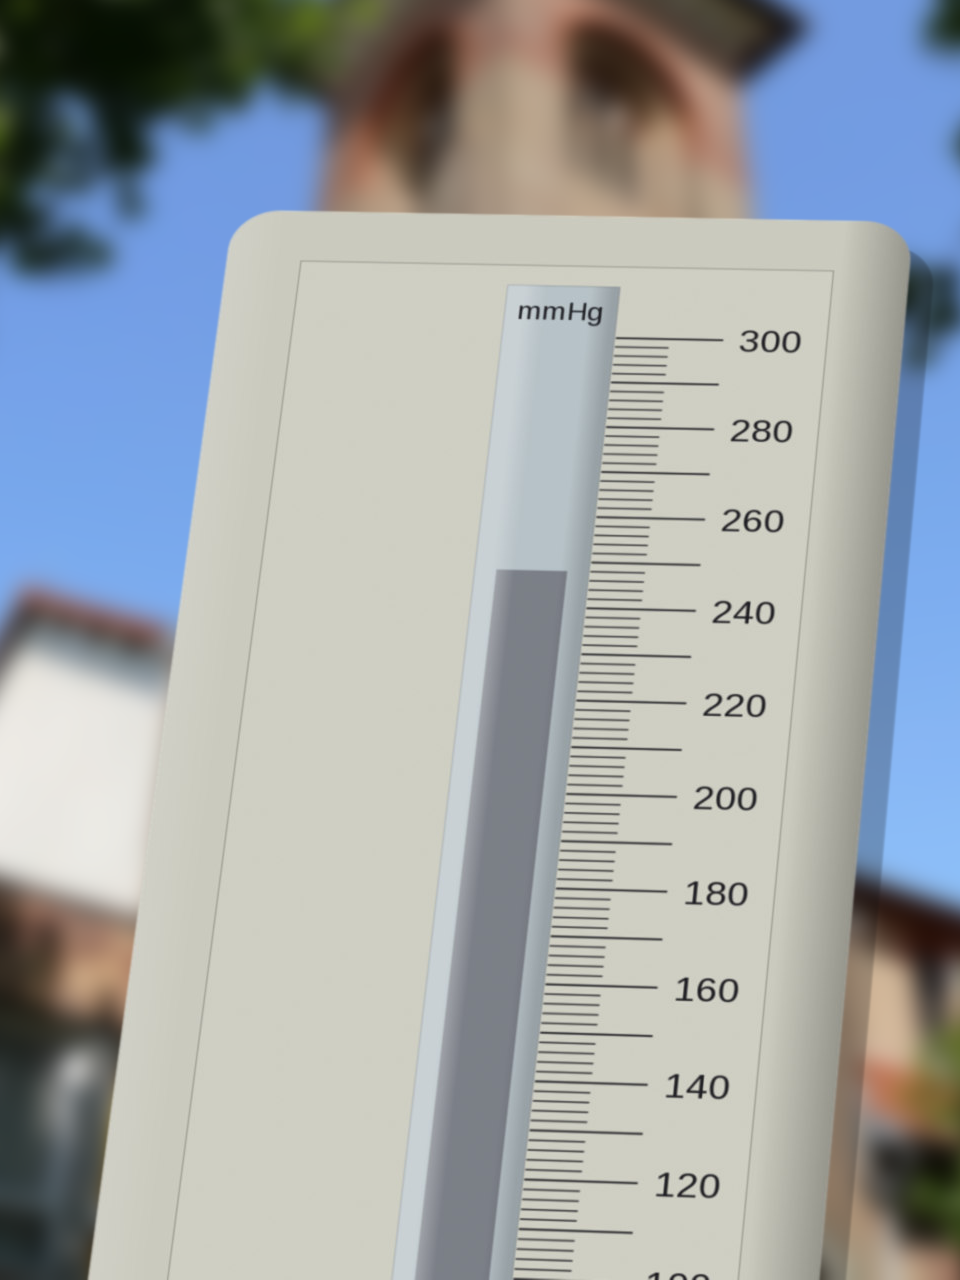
mmHg 248
